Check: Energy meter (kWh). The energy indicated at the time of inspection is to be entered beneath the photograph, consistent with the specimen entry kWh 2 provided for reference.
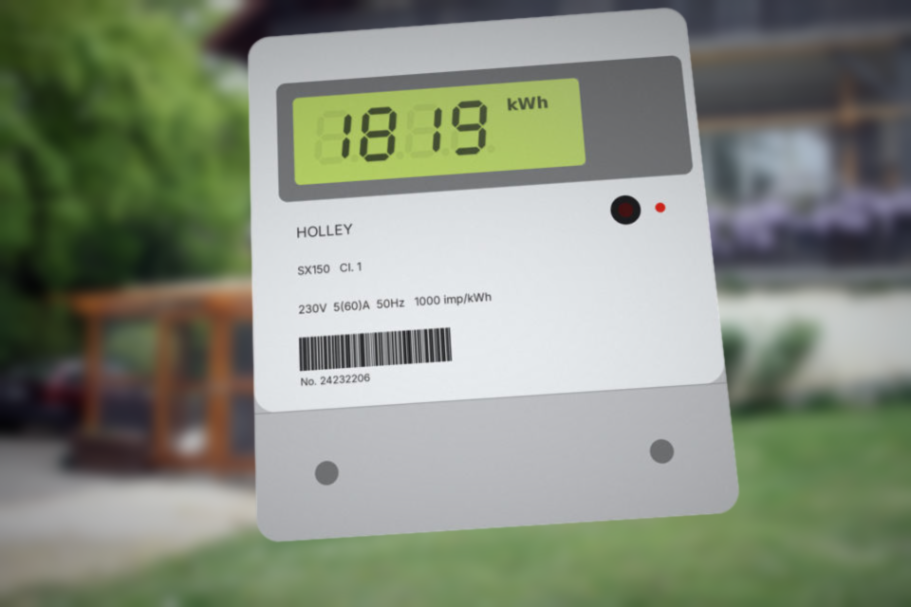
kWh 1819
